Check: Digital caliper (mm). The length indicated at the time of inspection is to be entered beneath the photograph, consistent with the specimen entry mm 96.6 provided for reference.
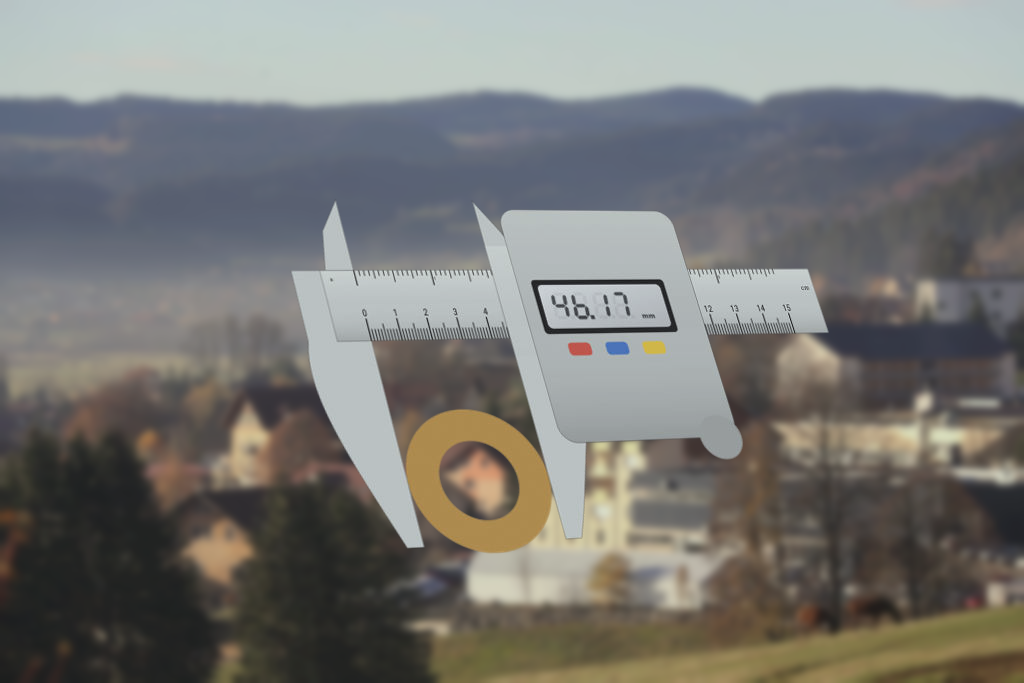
mm 46.17
